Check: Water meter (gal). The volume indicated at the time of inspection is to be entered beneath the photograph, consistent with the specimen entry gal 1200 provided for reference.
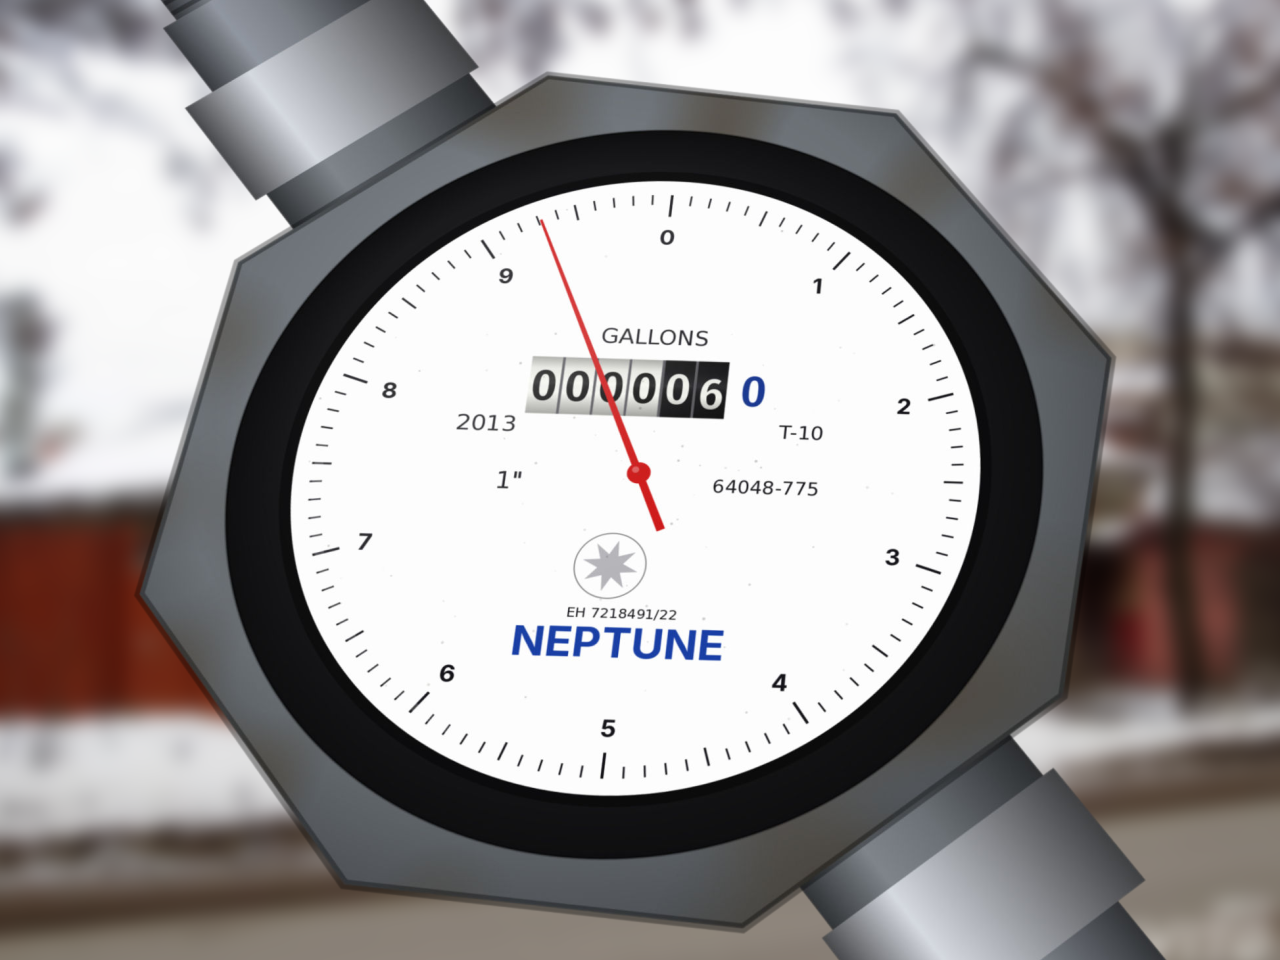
gal 59.3
